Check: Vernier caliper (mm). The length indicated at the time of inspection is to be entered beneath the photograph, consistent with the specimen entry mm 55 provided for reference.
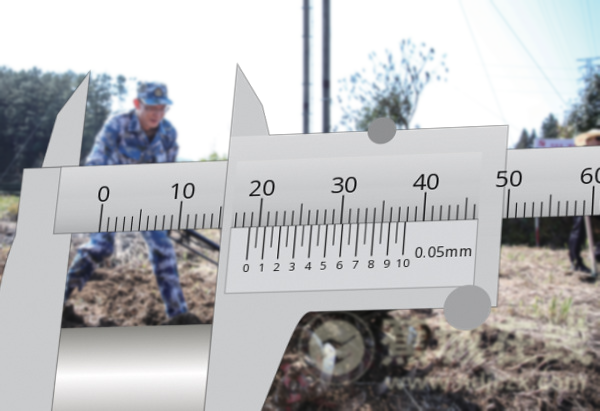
mm 18.8
